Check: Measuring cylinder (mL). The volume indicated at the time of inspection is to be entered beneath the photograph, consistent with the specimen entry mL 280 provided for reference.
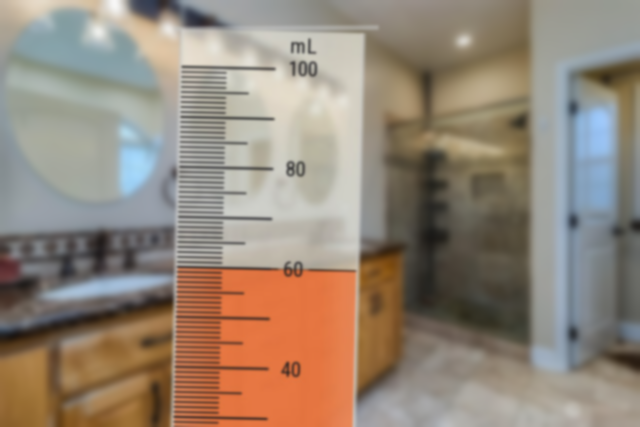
mL 60
